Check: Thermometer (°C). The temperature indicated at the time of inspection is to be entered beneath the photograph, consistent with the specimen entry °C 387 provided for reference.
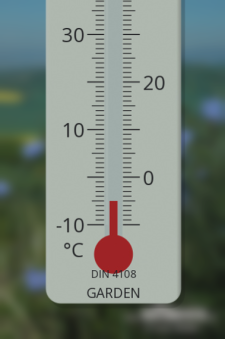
°C -5
